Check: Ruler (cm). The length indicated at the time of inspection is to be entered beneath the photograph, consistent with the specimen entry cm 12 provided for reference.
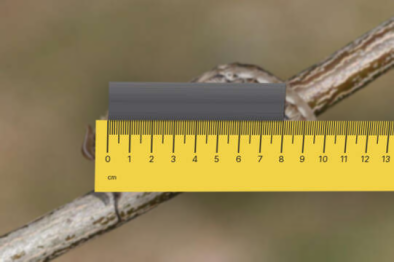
cm 8
